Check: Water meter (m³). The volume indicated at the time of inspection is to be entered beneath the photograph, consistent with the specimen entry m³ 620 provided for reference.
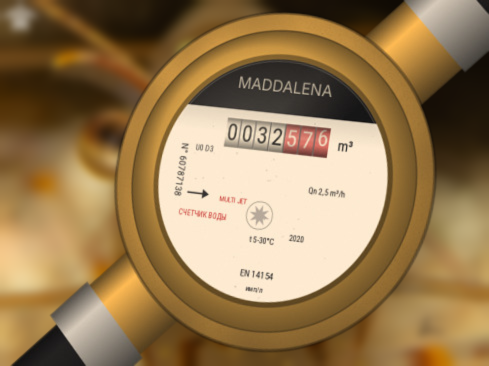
m³ 32.576
